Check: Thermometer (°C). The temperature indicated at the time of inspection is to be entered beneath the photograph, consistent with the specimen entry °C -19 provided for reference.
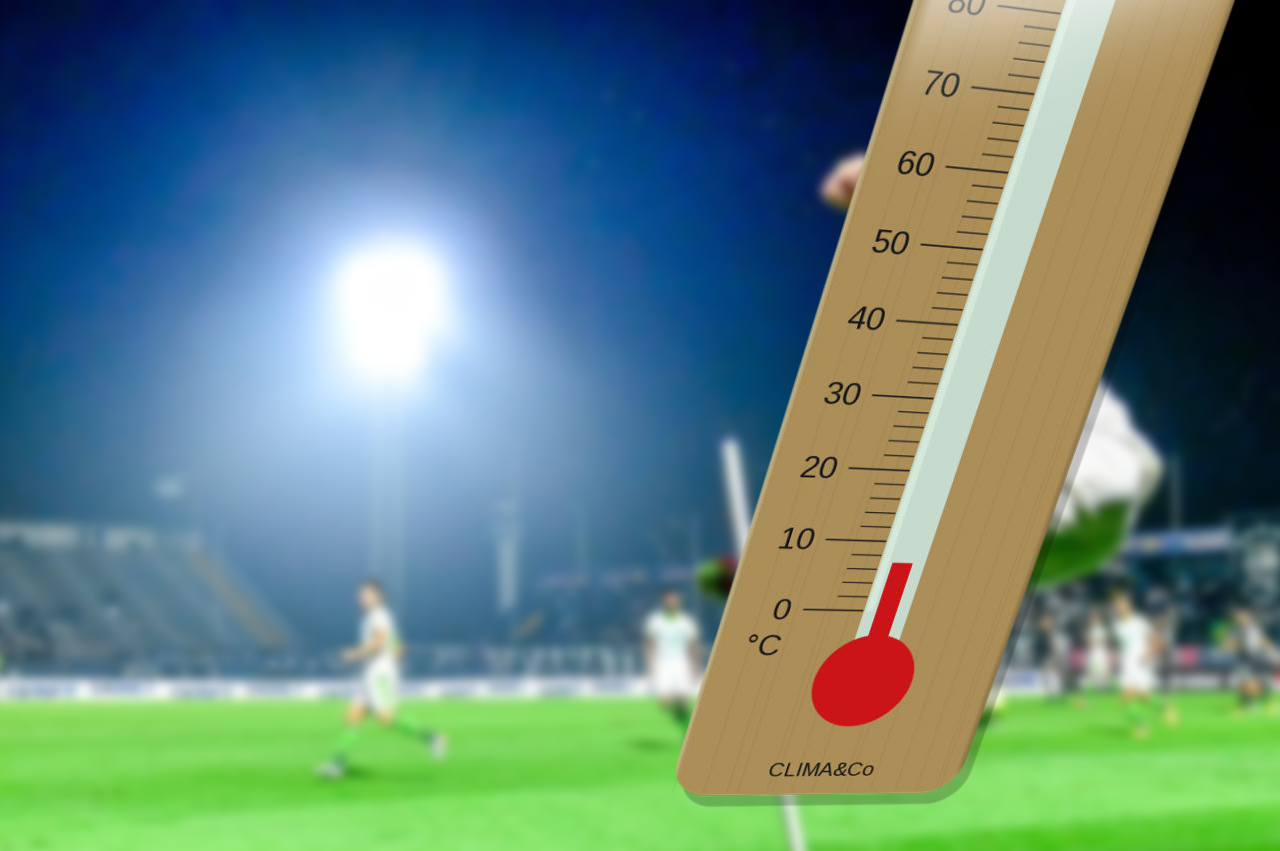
°C 7
